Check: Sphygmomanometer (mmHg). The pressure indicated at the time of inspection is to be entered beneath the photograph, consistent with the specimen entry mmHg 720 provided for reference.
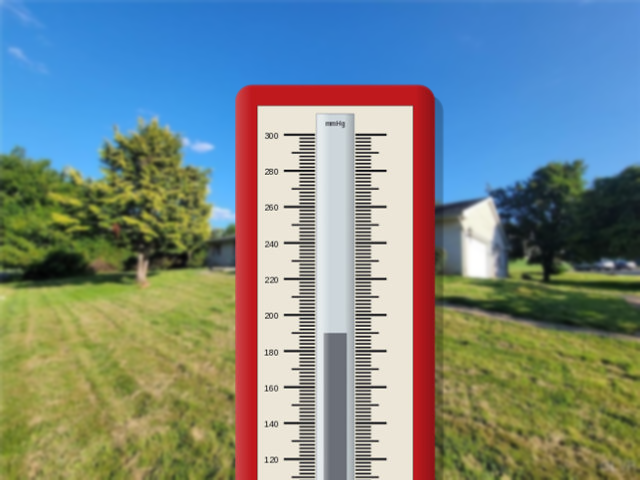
mmHg 190
